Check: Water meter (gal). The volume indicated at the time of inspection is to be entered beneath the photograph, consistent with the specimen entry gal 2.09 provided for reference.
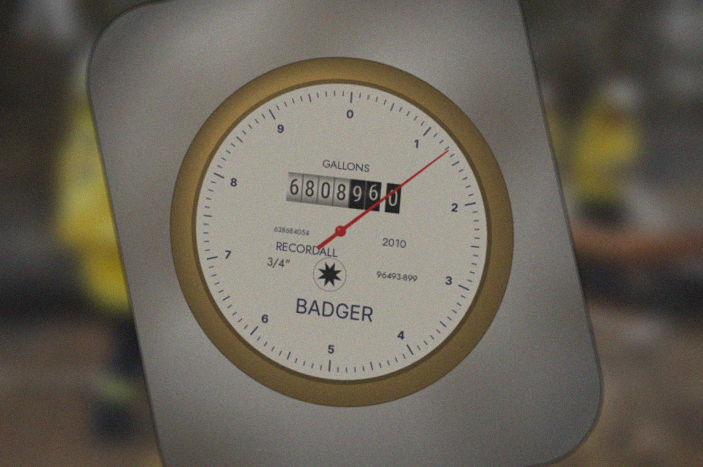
gal 6808961.3
